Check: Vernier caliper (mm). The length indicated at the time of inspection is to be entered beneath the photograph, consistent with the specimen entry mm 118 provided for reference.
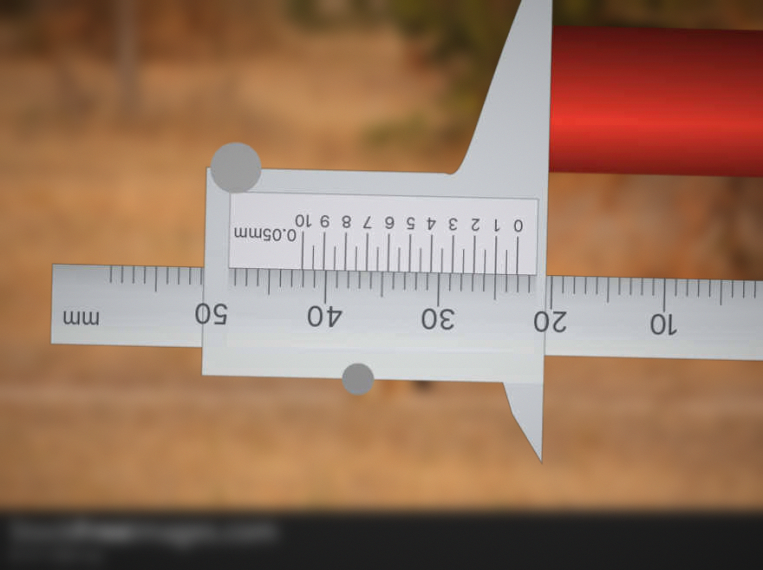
mm 23.1
